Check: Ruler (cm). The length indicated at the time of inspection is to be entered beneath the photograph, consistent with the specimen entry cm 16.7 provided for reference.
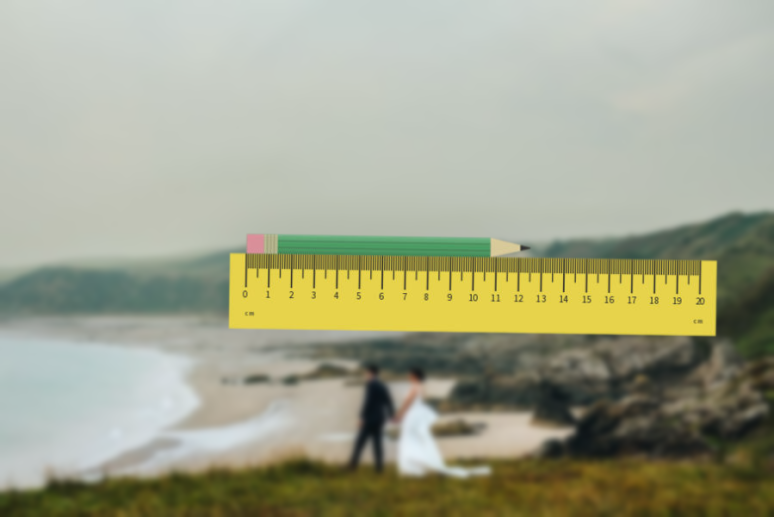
cm 12.5
